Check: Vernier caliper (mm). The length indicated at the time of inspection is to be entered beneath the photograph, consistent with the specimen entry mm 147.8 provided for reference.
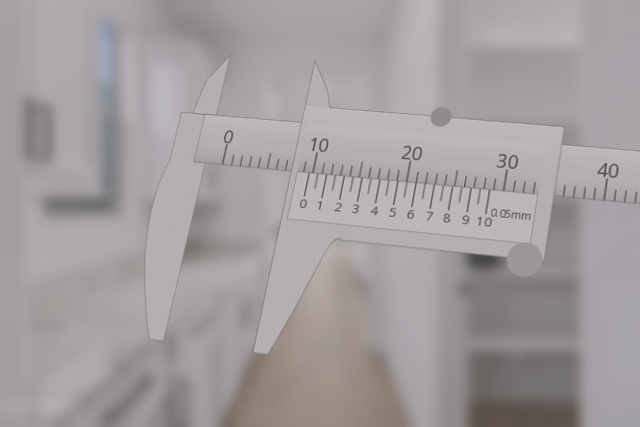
mm 9.6
